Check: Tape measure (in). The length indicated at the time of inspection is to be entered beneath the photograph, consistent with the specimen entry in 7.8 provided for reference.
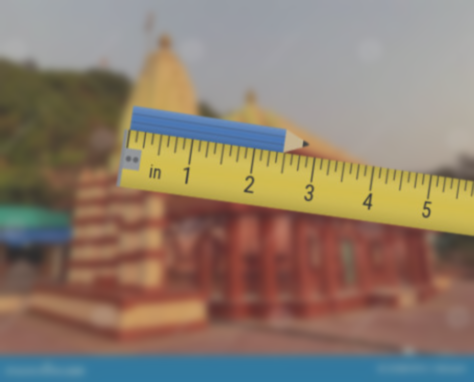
in 2.875
